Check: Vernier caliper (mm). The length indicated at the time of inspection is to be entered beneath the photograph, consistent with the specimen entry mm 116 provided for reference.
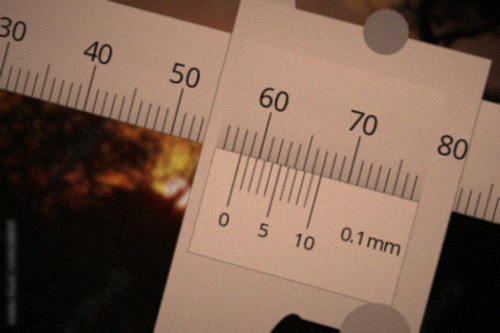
mm 58.0
